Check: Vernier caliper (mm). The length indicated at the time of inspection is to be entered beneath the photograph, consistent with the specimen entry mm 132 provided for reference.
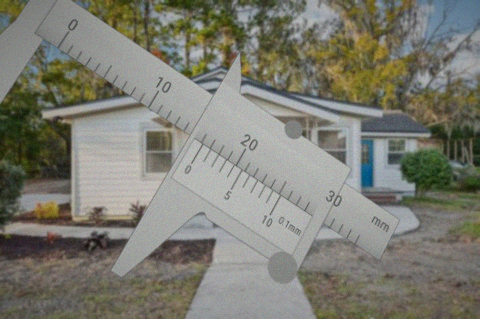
mm 16.2
